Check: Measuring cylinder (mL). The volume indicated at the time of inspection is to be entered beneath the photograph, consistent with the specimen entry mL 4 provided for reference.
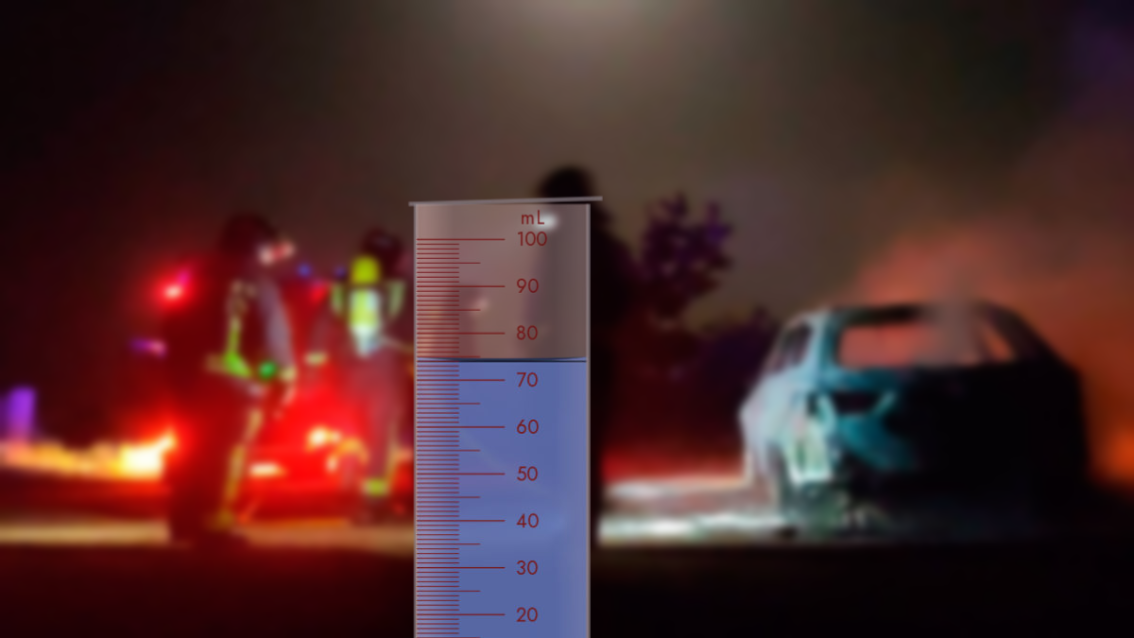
mL 74
